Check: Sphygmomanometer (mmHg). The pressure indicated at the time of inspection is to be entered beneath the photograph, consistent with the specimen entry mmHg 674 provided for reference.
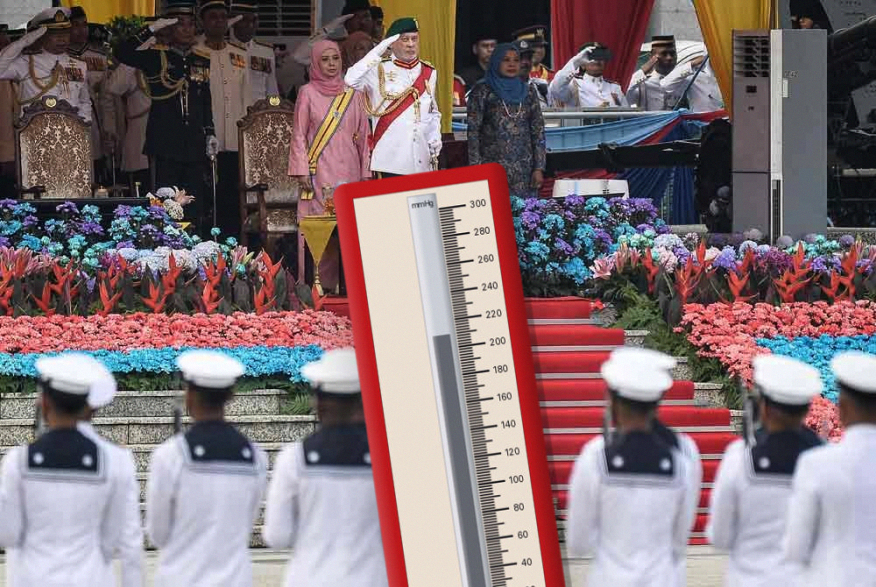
mmHg 210
